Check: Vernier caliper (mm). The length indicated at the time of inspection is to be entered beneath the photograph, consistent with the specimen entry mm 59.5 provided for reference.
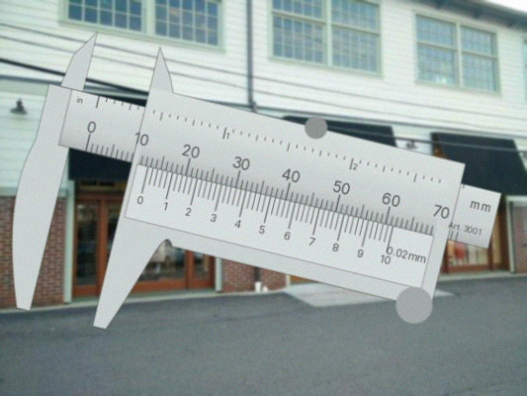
mm 12.5
